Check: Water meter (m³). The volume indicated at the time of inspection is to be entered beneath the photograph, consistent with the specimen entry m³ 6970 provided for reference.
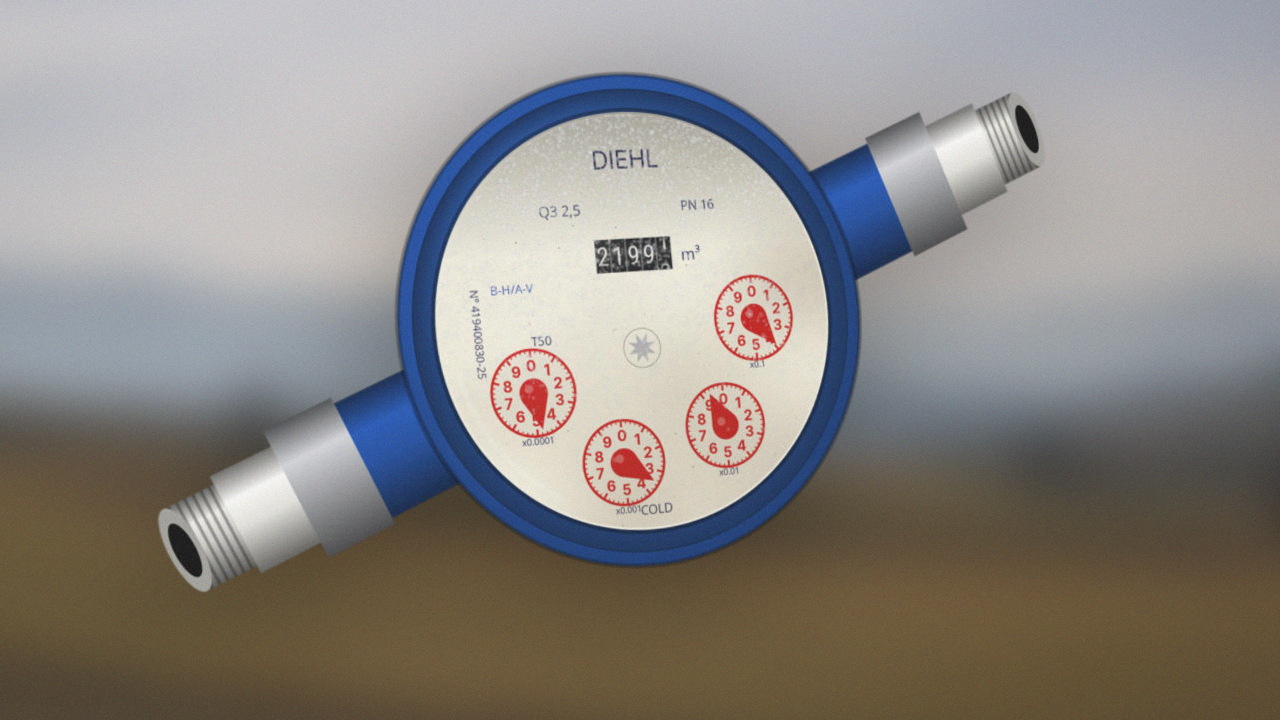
m³ 21991.3934
